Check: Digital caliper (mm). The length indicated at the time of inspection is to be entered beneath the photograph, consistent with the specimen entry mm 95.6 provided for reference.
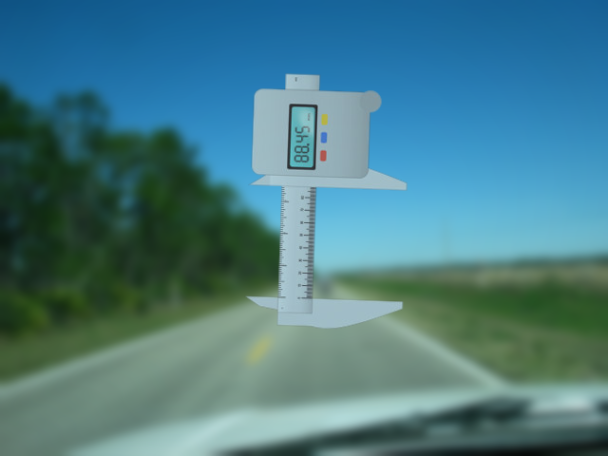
mm 88.45
